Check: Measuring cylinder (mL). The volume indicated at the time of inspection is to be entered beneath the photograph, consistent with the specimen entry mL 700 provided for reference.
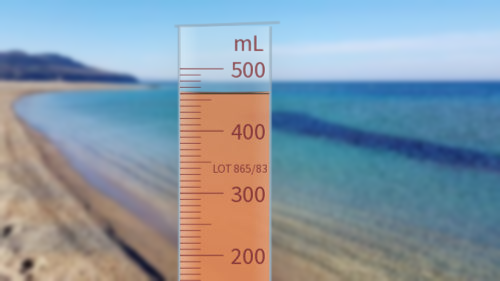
mL 460
